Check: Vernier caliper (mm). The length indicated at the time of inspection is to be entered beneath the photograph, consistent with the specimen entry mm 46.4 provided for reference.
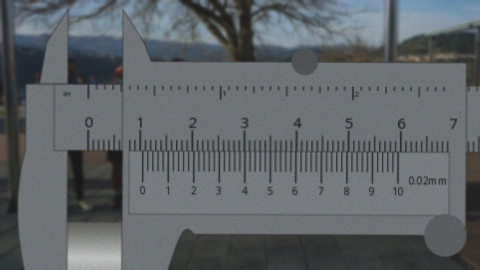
mm 10.5
